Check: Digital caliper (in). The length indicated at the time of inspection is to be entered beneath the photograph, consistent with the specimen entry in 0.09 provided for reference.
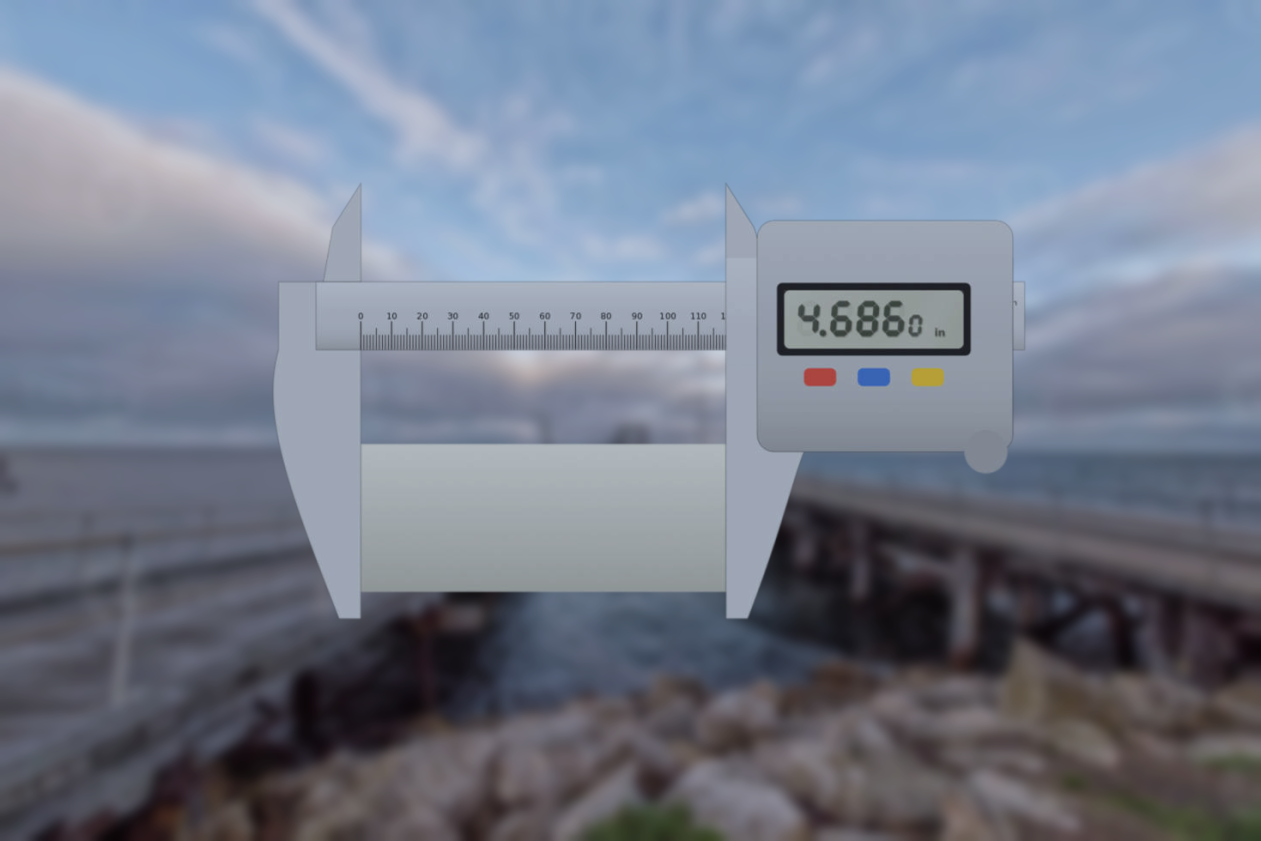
in 4.6860
